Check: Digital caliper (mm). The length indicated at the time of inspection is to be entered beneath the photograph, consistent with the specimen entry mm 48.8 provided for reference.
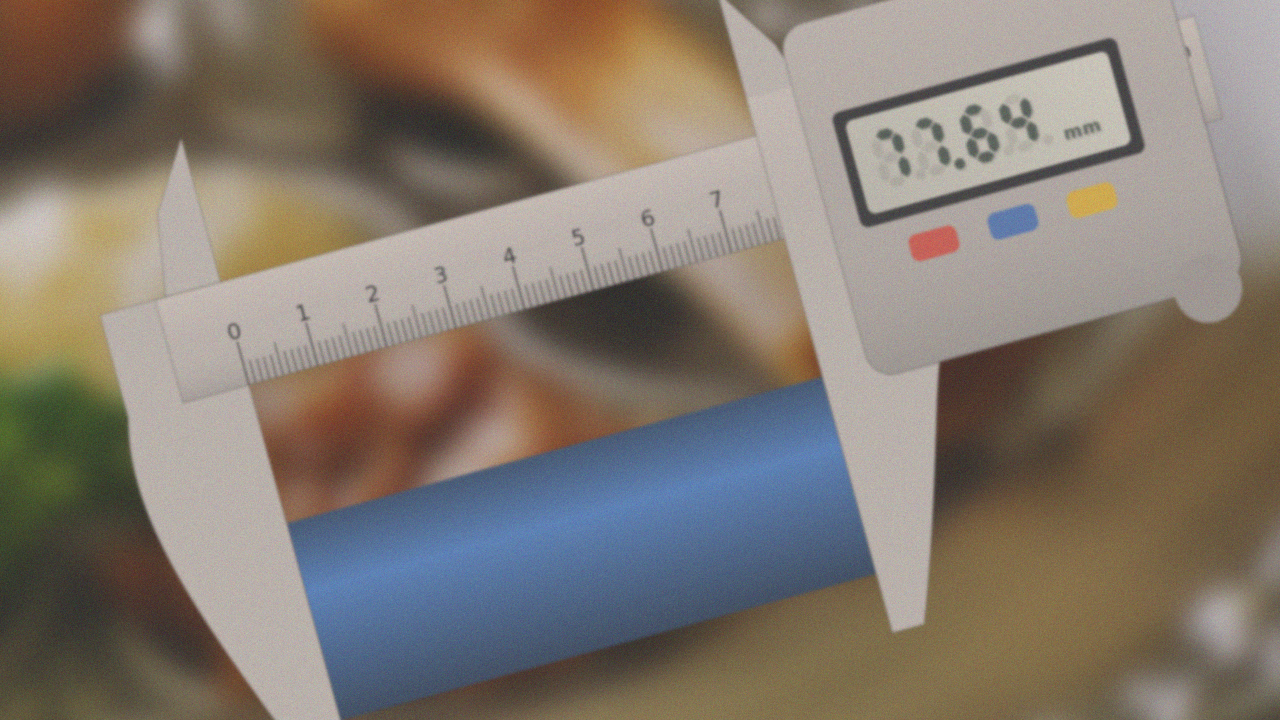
mm 77.64
